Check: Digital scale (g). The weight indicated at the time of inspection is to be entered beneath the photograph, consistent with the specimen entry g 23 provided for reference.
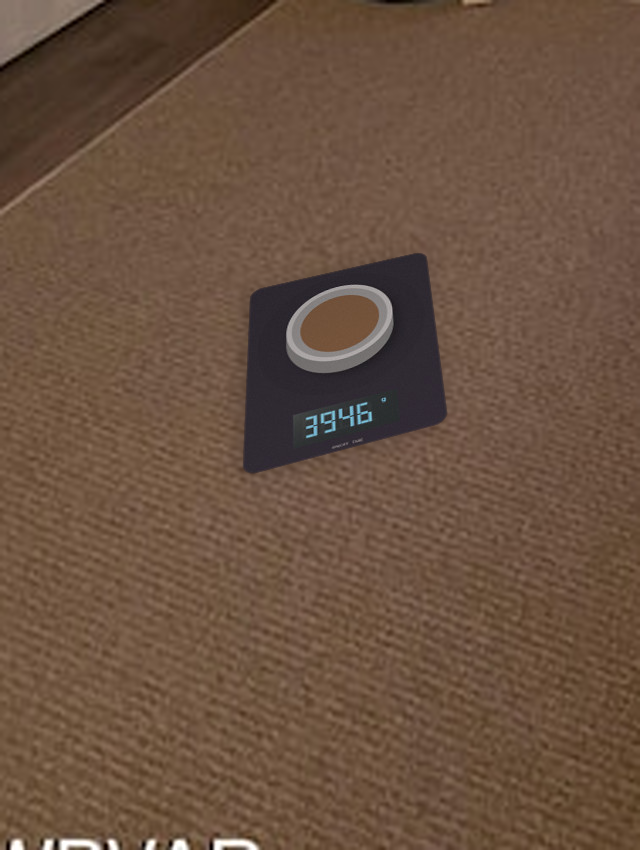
g 3946
